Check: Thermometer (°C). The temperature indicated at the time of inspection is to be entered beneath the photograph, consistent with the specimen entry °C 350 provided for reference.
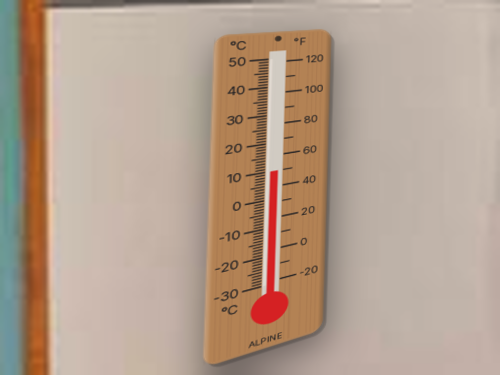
°C 10
